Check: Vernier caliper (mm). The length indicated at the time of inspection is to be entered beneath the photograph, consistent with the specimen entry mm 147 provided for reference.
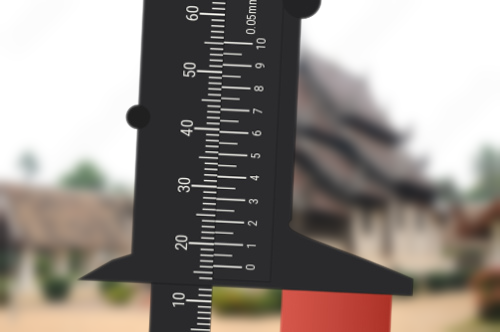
mm 16.2
